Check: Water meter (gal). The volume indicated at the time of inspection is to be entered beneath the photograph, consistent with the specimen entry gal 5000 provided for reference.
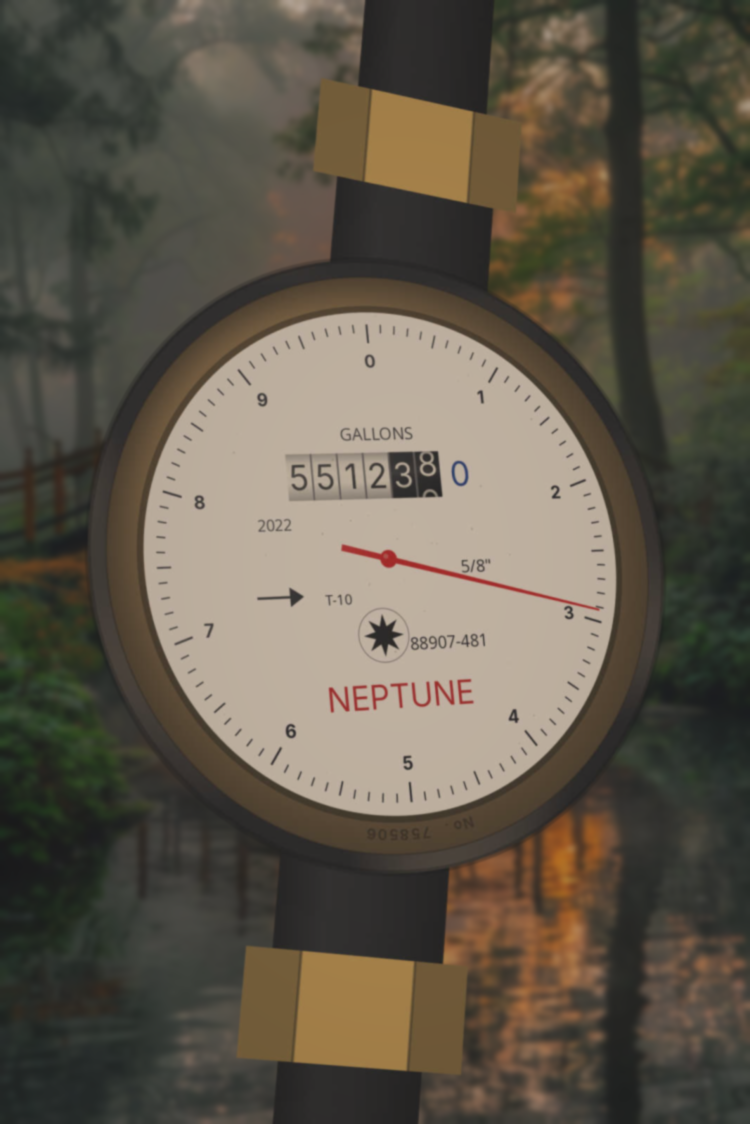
gal 5512382.9
